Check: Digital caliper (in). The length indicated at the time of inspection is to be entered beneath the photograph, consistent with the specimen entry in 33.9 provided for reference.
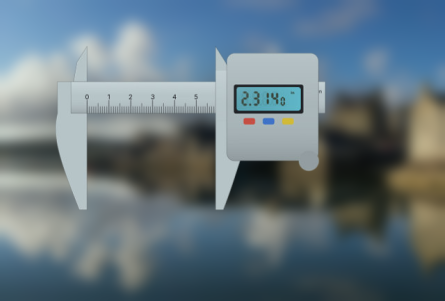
in 2.3140
